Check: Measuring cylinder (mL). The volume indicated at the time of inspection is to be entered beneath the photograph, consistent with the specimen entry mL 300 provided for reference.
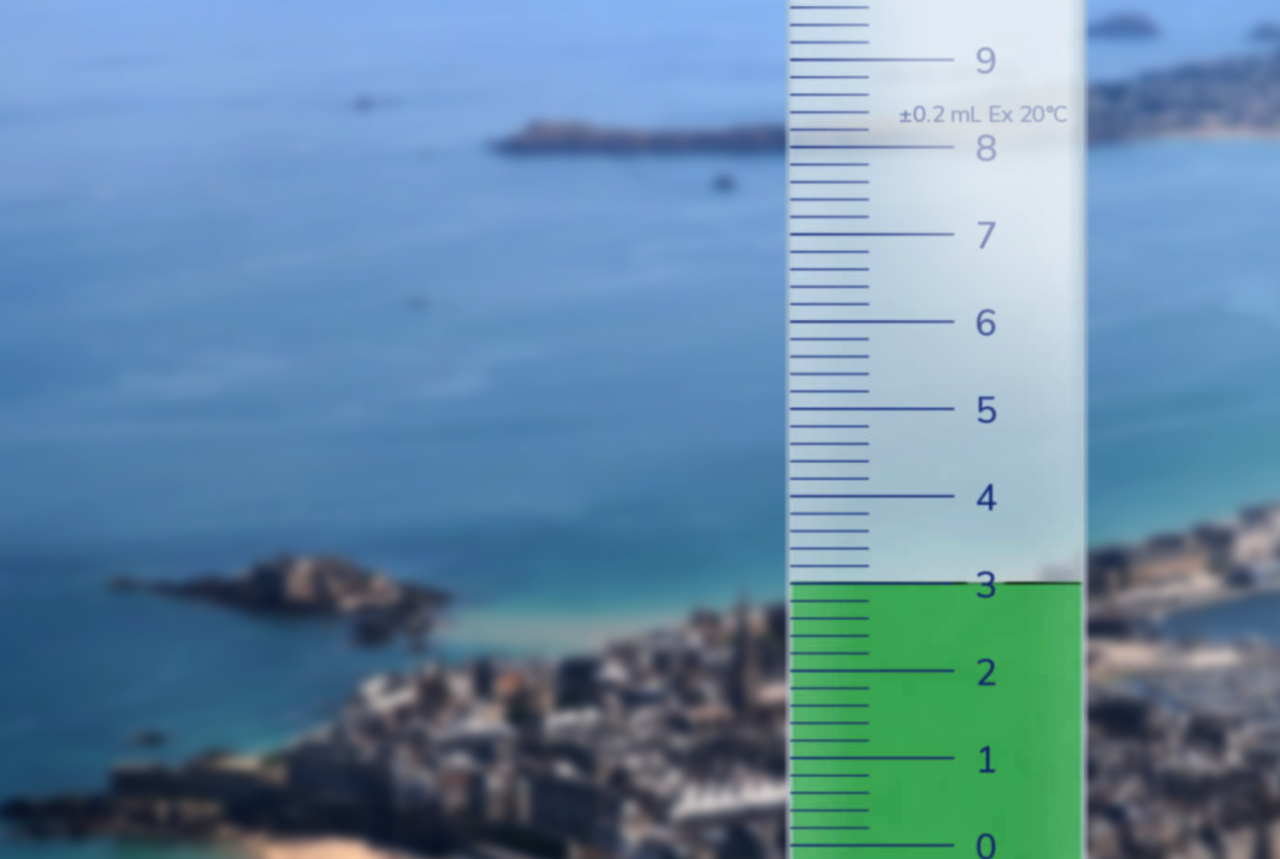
mL 3
